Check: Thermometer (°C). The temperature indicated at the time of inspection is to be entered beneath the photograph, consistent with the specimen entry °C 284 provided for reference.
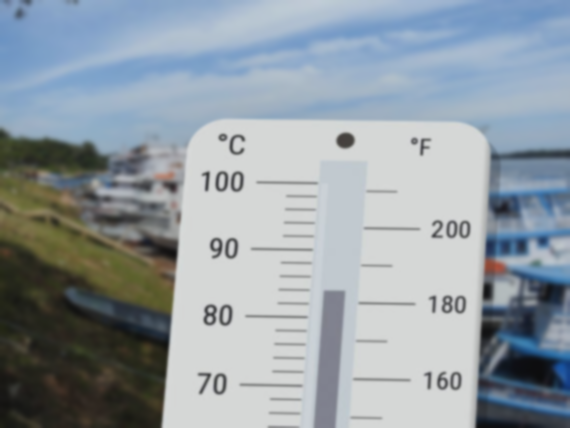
°C 84
